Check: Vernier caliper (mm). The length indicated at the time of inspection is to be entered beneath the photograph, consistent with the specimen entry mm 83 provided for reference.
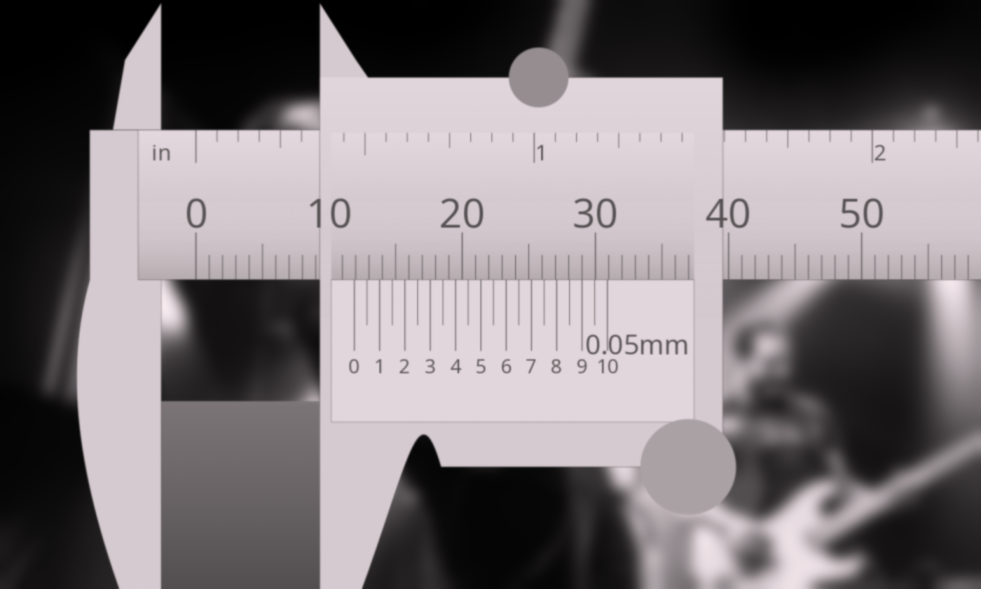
mm 11.9
